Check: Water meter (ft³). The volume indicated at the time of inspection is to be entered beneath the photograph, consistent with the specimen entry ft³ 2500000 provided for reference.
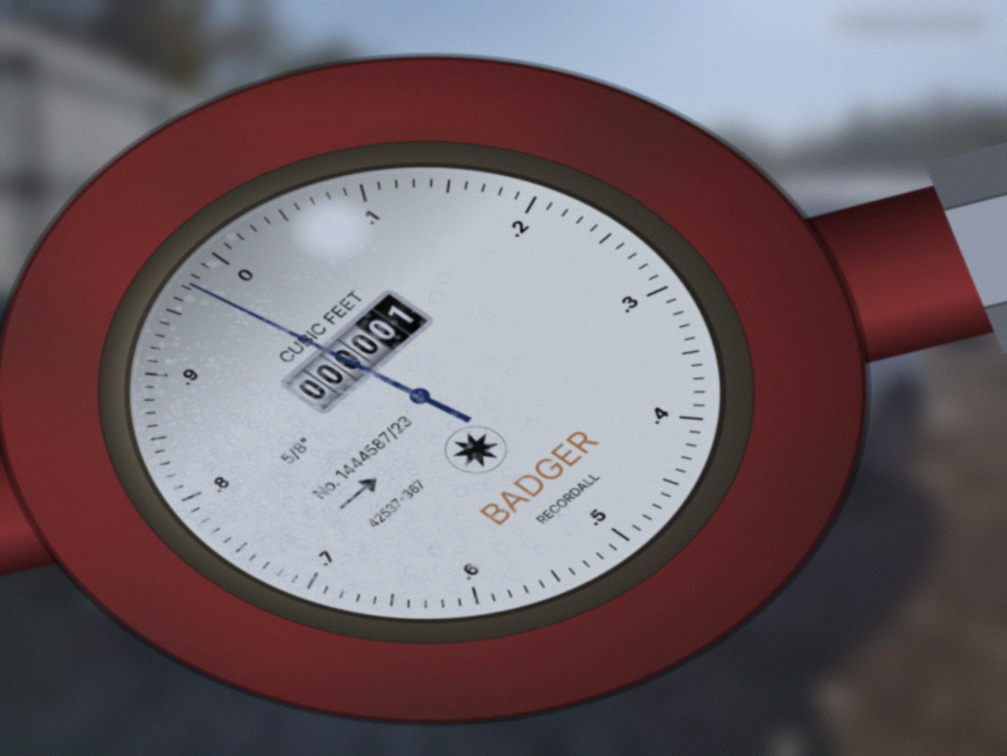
ft³ 0.97
